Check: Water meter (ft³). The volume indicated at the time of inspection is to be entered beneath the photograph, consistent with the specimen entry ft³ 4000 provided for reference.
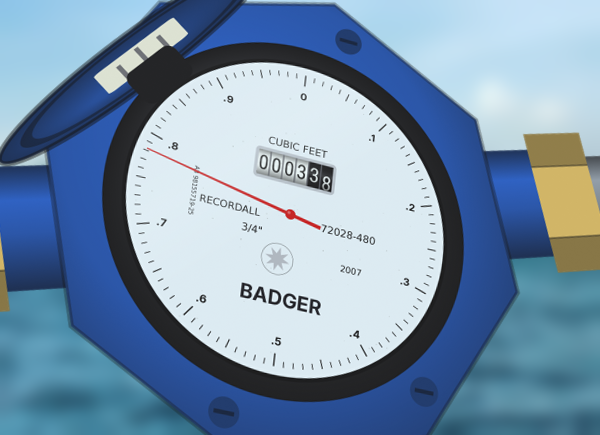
ft³ 337.78
